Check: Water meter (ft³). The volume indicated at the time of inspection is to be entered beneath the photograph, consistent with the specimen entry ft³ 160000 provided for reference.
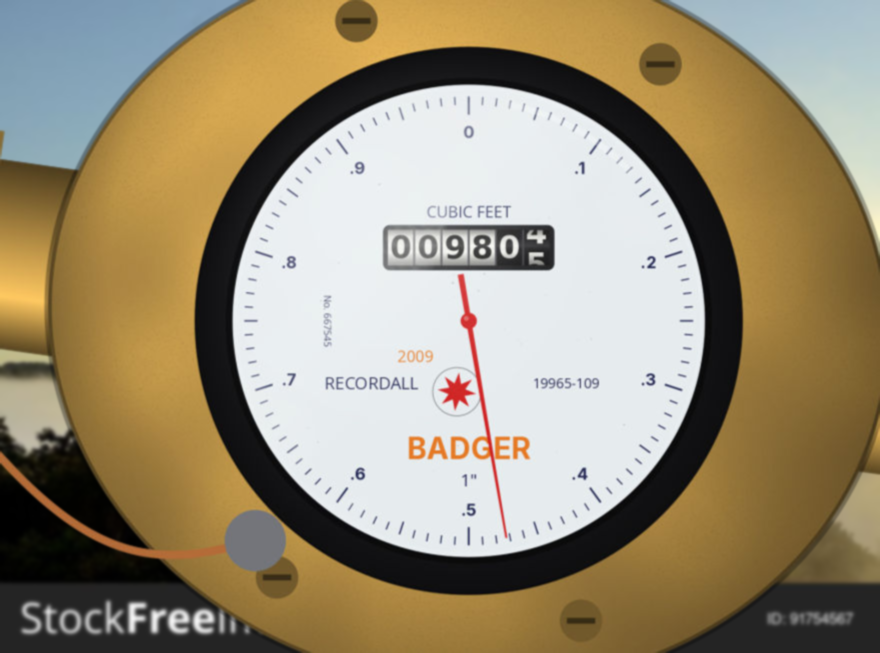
ft³ 9804.47
